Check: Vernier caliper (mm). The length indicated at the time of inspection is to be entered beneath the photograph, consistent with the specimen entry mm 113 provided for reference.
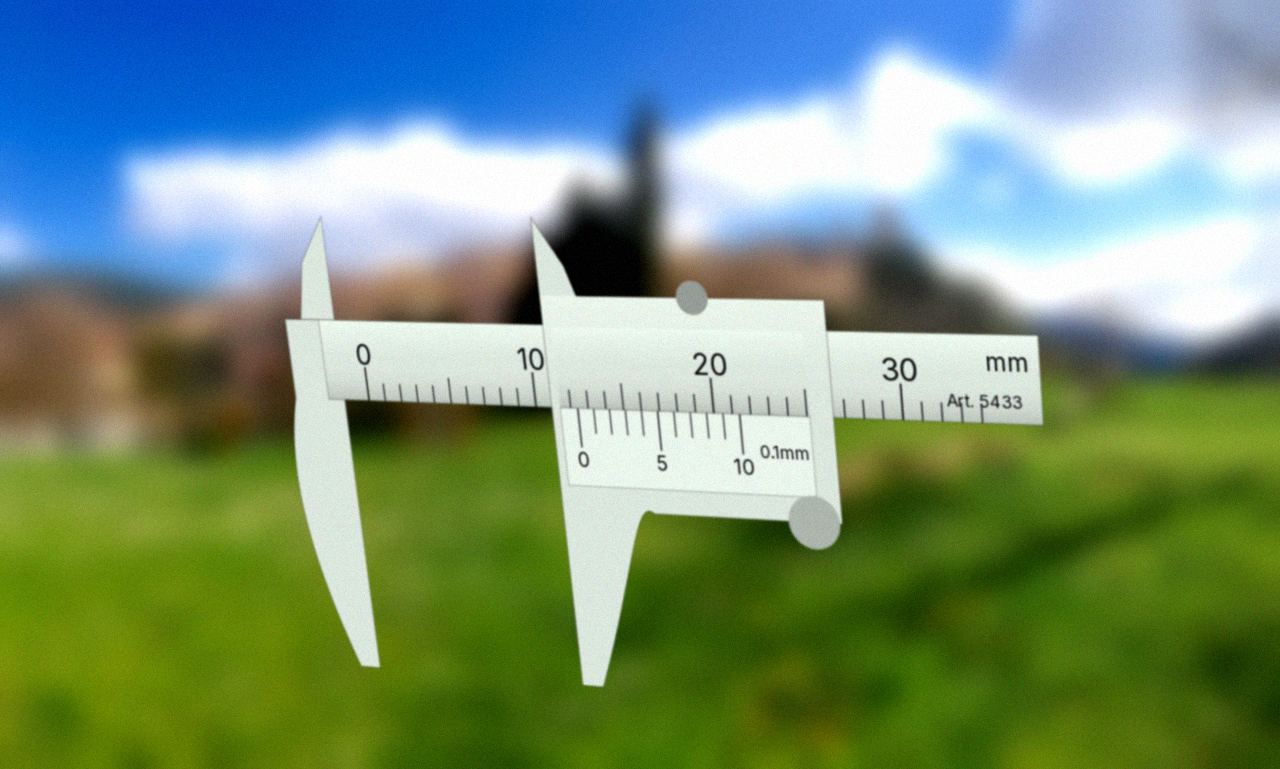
mm 12.4
